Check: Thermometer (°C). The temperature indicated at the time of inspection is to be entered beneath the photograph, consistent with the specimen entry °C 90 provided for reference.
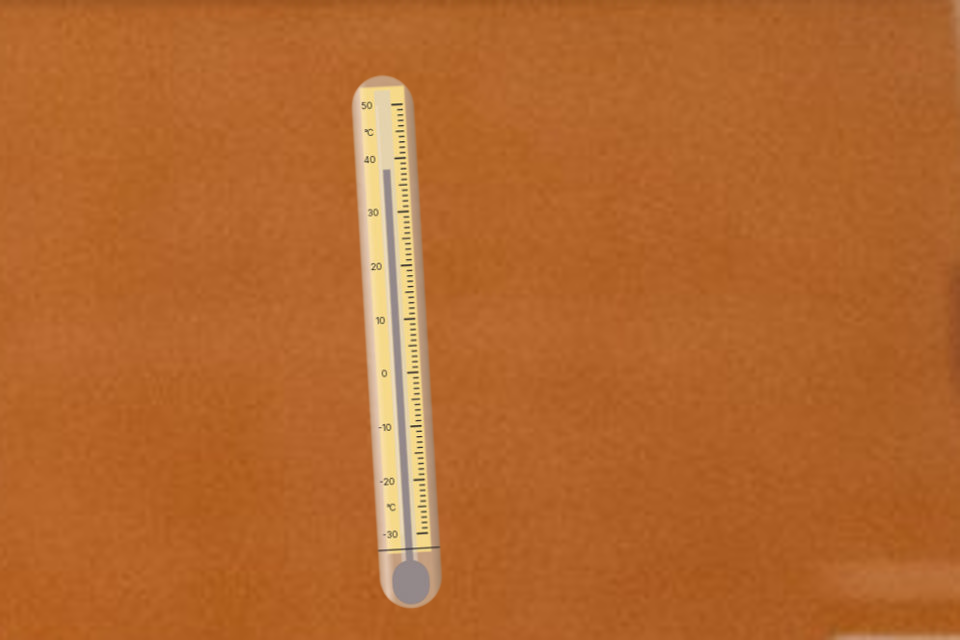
°C 38
